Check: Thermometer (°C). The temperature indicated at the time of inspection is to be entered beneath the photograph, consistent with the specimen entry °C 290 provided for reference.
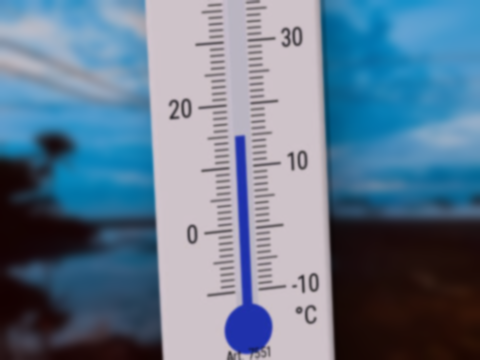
°C 15
